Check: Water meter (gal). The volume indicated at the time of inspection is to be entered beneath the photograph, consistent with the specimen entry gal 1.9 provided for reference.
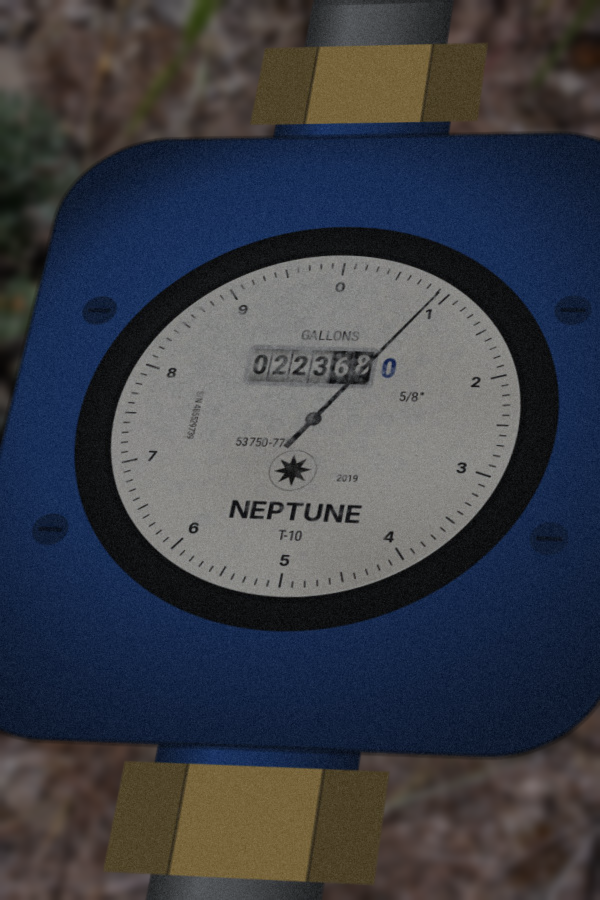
gal 223680.9
